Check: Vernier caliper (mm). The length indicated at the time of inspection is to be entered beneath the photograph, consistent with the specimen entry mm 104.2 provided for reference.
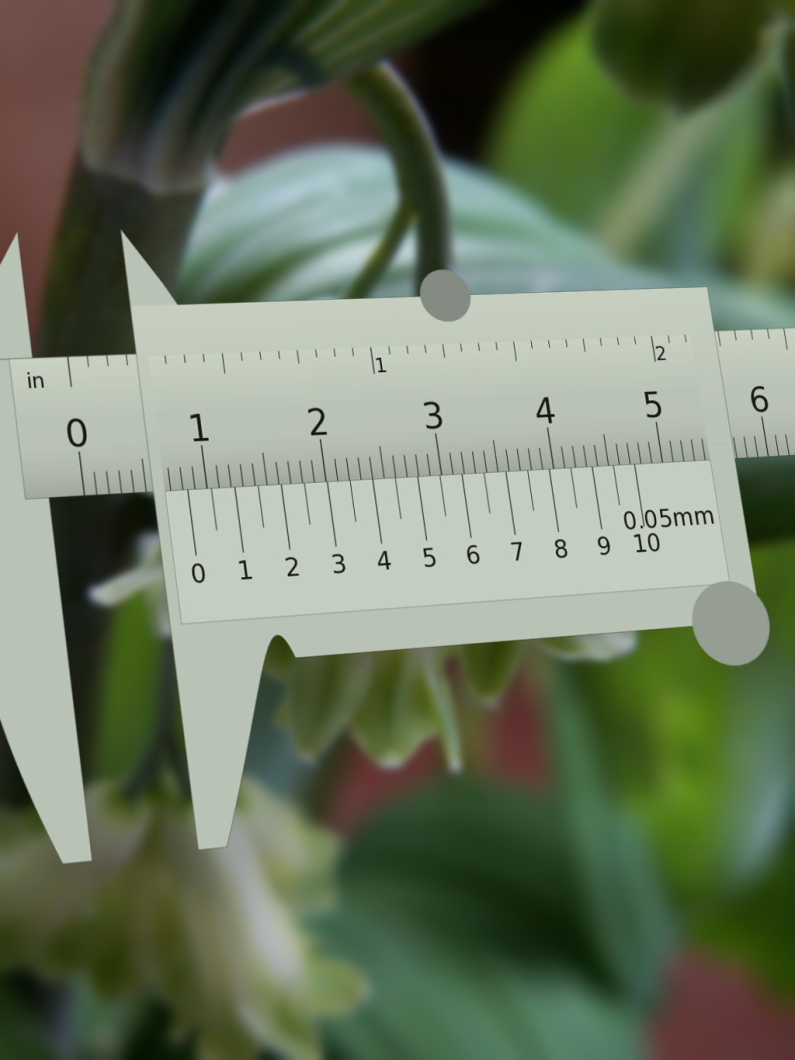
mm 8.4
